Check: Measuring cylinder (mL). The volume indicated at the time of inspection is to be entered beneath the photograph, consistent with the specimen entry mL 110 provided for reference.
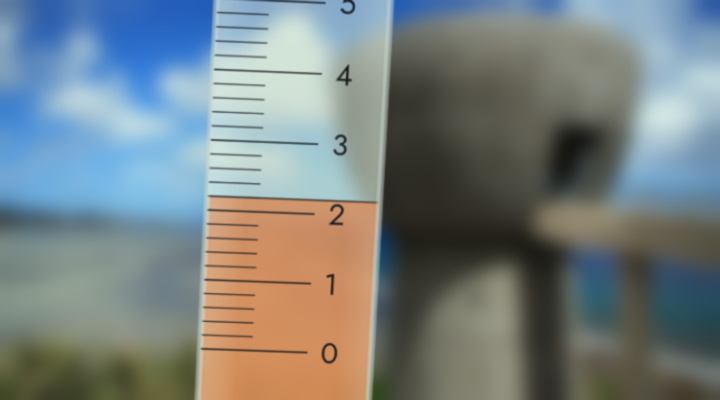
mL 2.2
